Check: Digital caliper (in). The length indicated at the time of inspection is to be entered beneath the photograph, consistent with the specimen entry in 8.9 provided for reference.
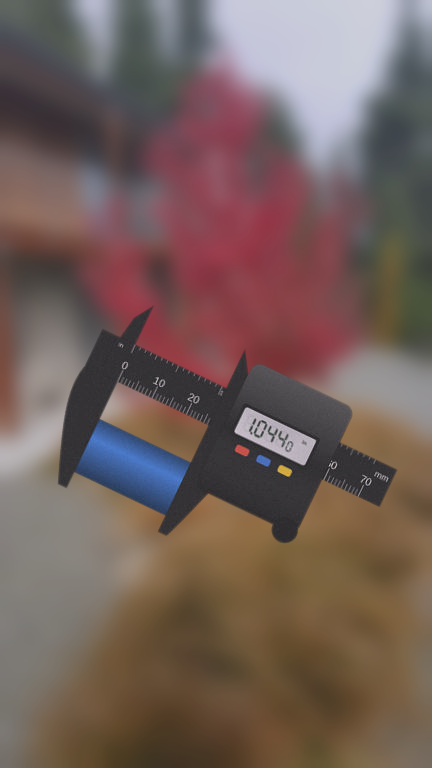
in 1.0440
